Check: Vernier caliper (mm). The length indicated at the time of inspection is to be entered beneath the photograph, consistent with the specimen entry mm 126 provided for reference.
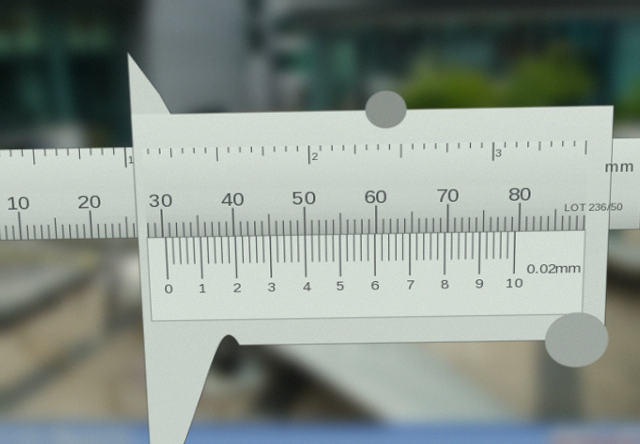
mm 30.4
